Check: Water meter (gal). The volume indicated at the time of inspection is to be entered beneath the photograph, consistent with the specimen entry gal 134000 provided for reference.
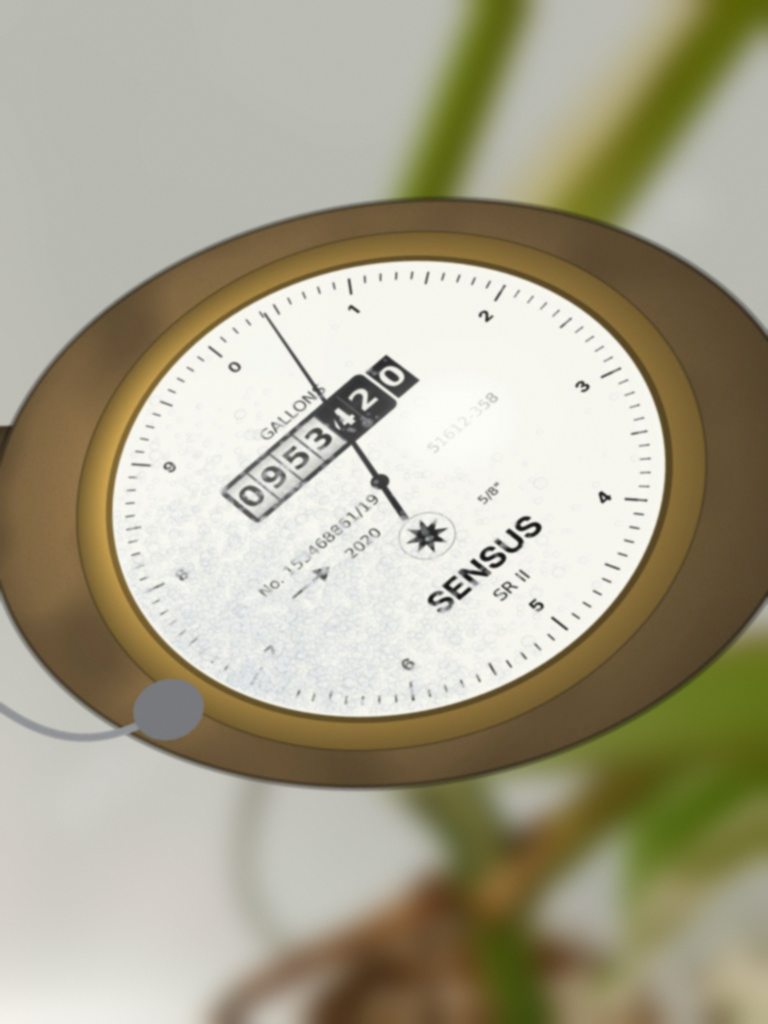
gal 953420.4
